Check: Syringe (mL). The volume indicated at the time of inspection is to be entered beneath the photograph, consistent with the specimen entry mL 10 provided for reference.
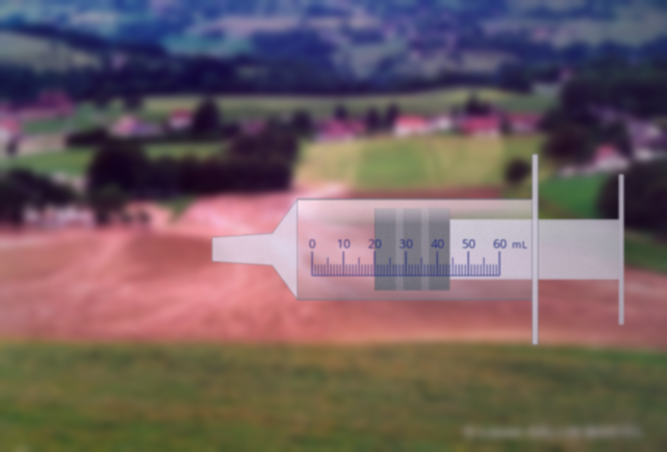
mL 20
